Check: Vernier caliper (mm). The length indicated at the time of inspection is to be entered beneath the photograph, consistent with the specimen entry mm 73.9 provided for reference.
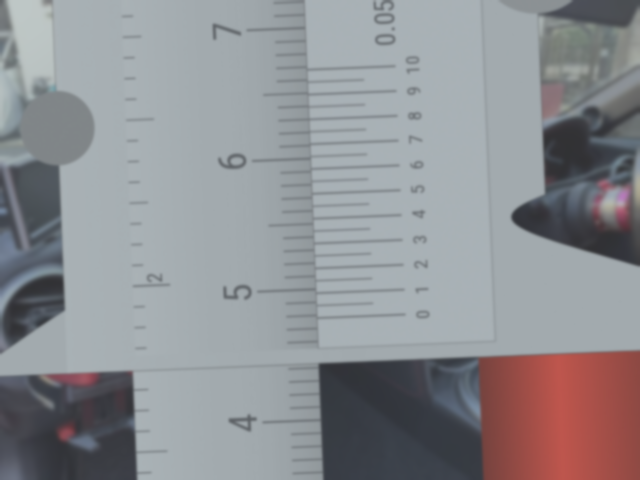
mm 47.8
